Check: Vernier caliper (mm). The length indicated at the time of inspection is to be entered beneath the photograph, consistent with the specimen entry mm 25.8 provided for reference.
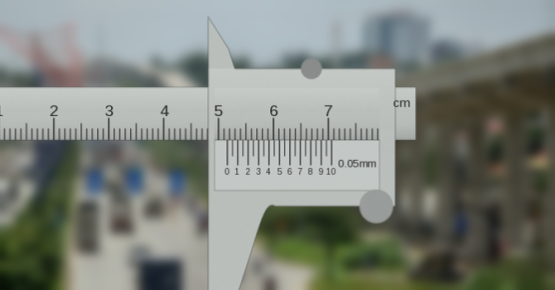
mm 51.6
